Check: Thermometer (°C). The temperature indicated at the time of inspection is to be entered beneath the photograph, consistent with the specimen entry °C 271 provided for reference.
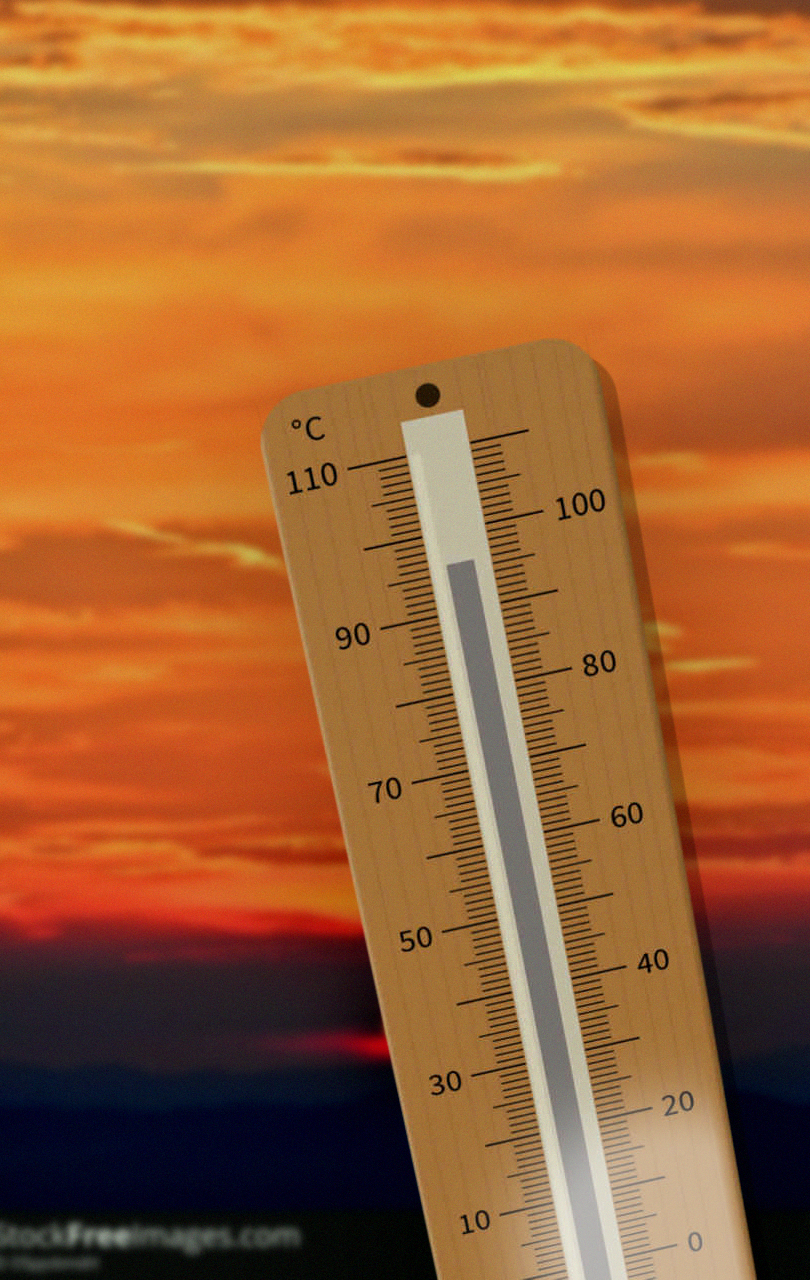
°C 96
